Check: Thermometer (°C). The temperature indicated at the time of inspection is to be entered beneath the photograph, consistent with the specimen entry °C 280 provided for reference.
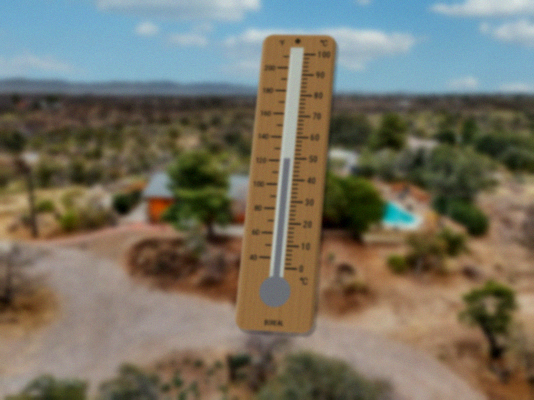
°C 50
